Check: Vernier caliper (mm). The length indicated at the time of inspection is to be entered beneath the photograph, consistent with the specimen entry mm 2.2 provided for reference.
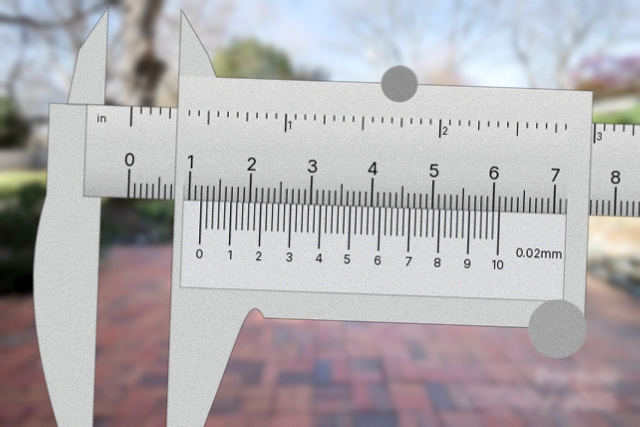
mm 12.0
